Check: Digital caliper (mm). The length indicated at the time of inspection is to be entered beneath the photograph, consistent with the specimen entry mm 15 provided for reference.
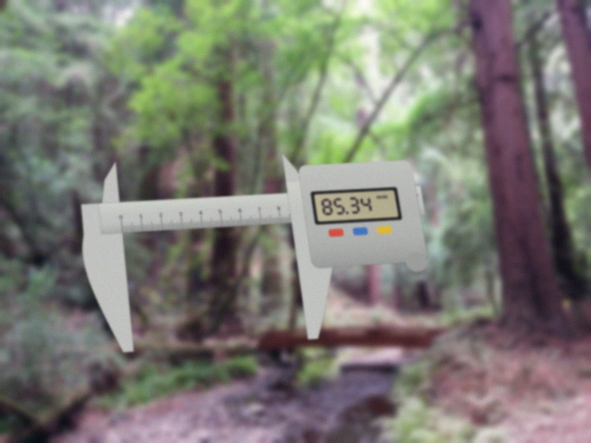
mm 85.34
